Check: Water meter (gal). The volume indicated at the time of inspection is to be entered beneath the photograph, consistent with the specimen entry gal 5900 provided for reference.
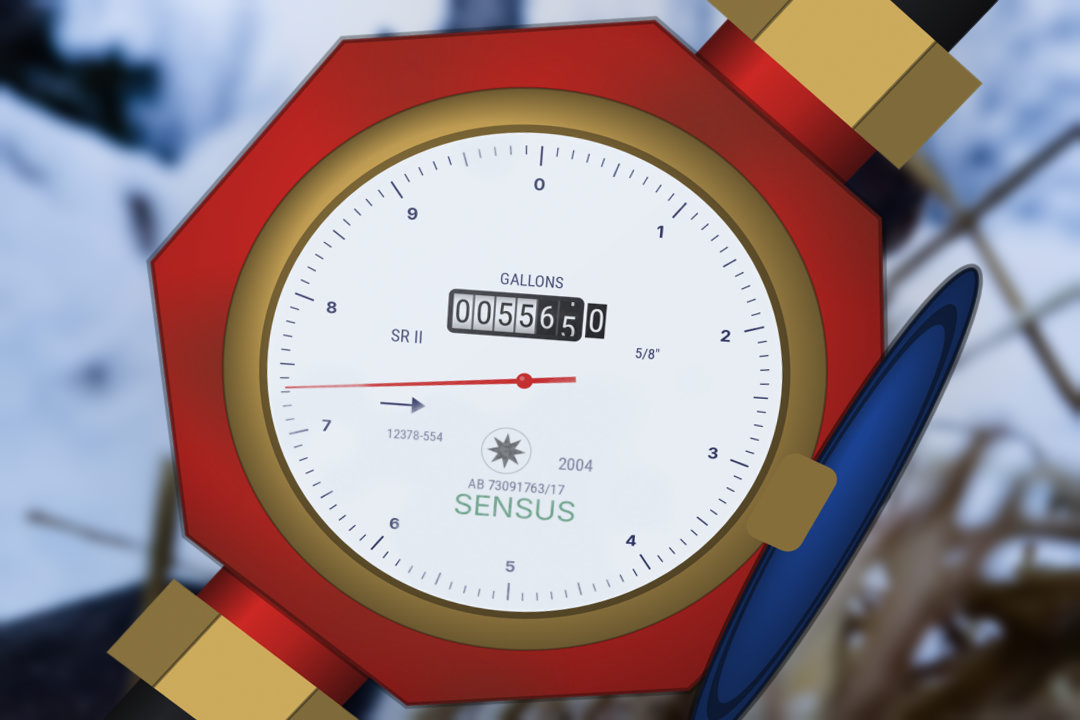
gal 55647.3
